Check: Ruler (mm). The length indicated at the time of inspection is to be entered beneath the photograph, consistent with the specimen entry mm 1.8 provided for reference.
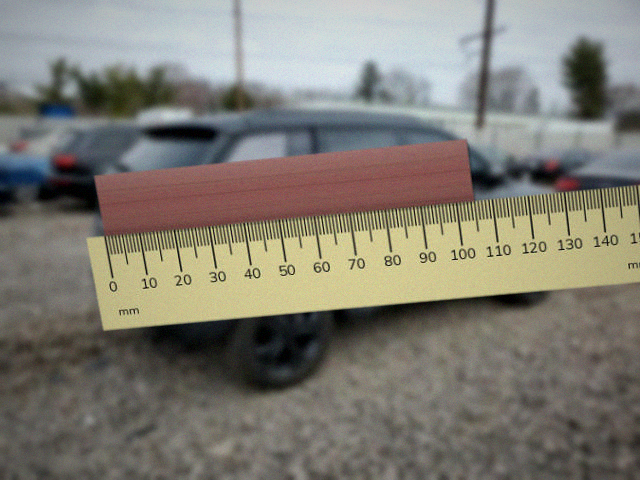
mm 105
